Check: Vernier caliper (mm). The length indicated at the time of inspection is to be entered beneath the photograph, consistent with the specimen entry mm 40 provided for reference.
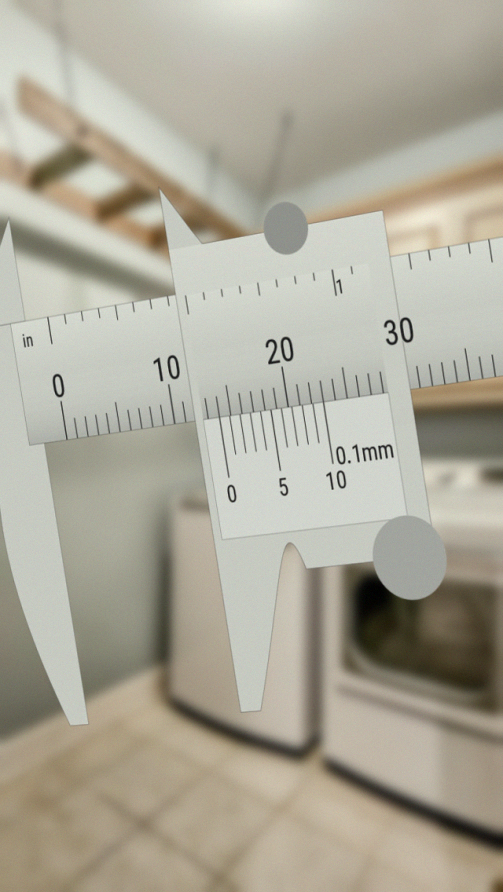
mm 14.0
